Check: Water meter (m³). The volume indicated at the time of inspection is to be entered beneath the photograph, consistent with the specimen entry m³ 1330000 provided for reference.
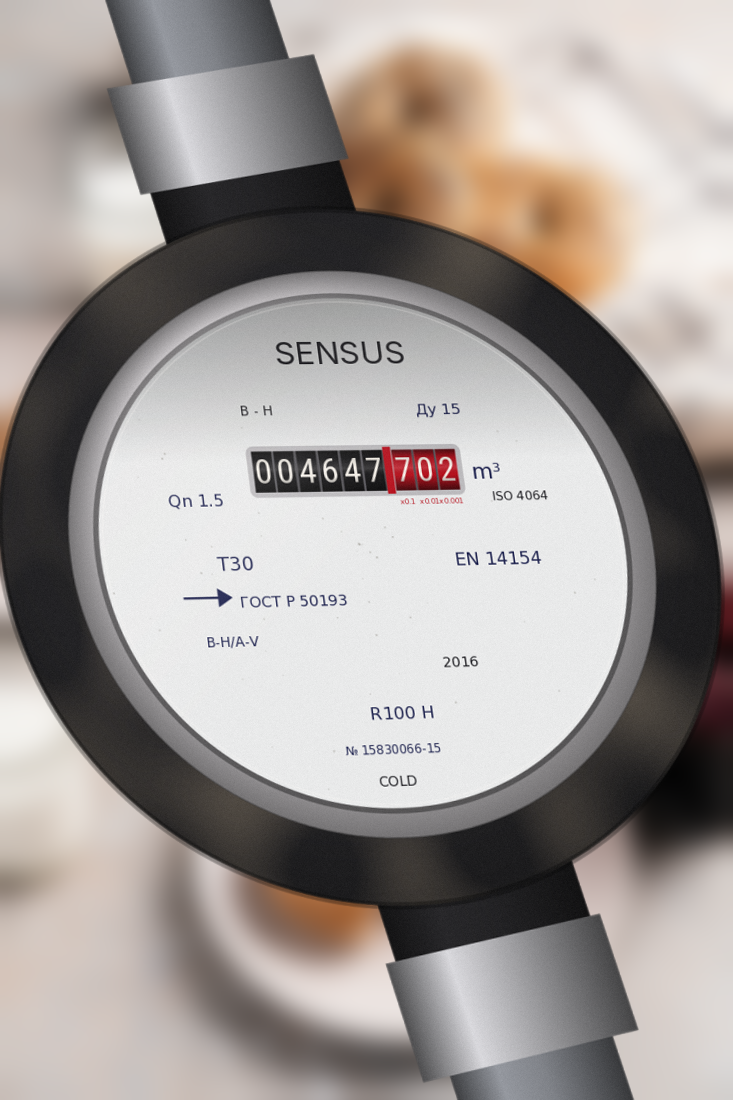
m³ 4647.702
